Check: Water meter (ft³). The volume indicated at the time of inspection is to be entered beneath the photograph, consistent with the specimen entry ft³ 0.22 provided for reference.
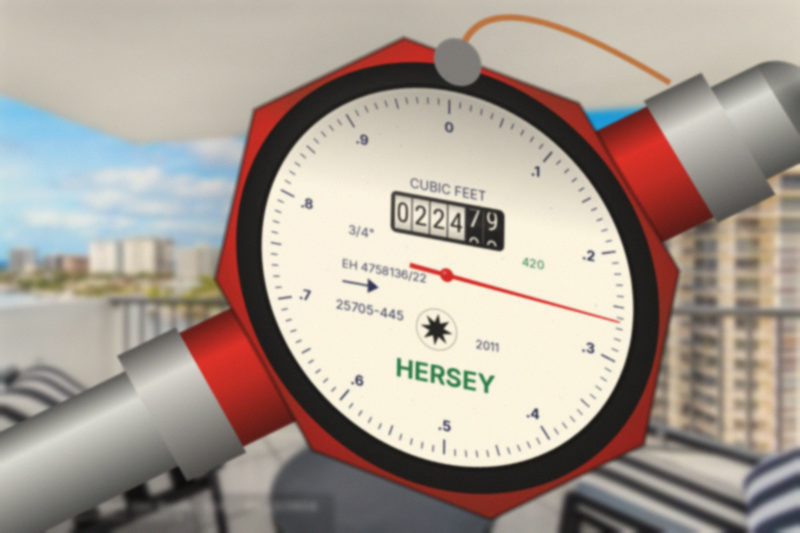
ft³ 22479.26
